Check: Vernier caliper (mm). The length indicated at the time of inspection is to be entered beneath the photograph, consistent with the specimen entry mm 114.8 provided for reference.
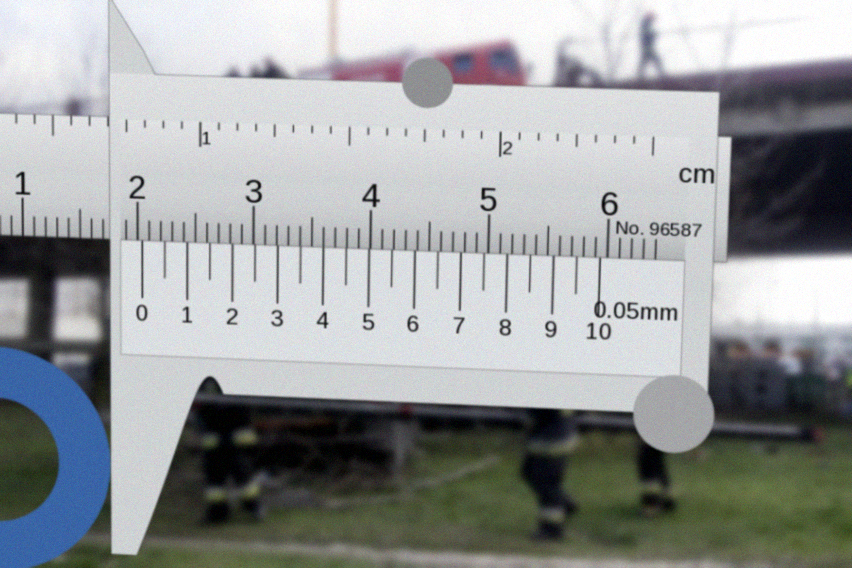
mm 20.4
